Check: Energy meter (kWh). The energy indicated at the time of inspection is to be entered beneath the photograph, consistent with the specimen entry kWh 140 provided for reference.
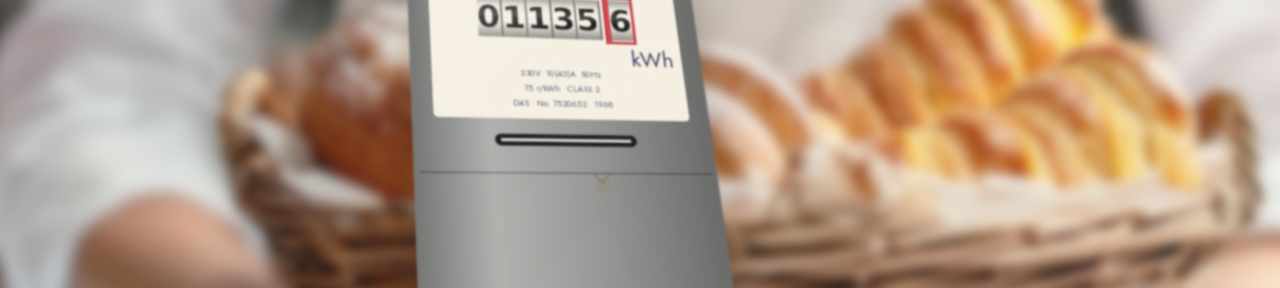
kWh 1135.6
